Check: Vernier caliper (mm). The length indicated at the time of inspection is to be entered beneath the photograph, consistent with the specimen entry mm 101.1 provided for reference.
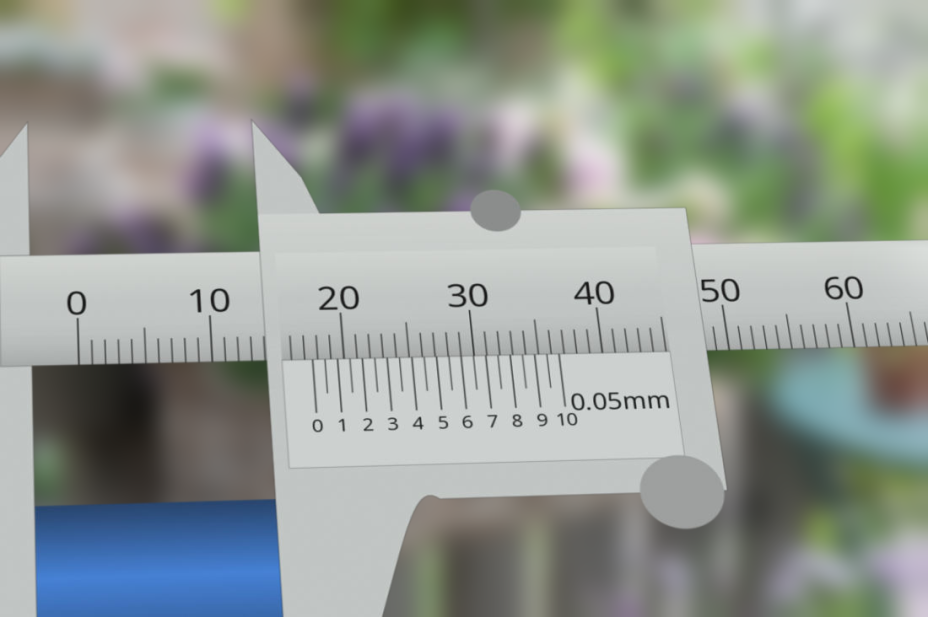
mm 17.6
